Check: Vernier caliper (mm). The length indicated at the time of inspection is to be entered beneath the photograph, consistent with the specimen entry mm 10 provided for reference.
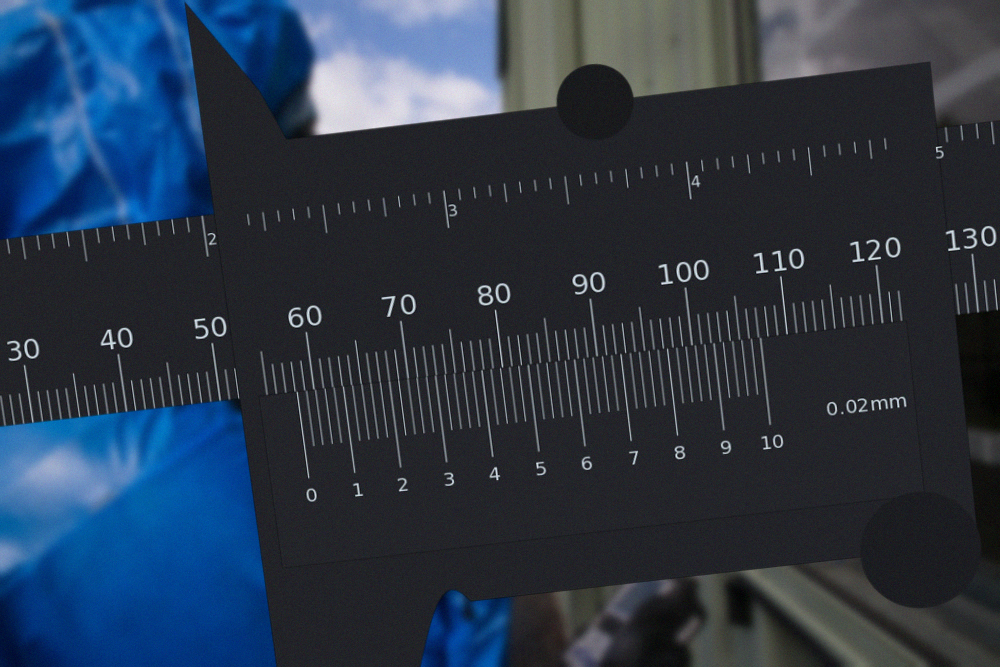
mm 58.2
